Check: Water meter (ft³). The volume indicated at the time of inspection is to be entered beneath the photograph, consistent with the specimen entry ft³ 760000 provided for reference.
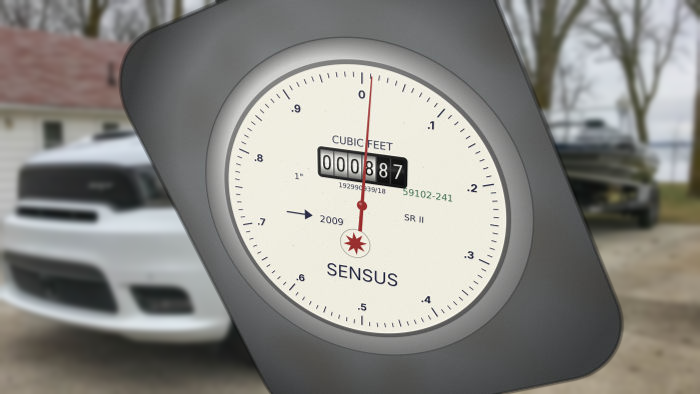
ft³ 887.01
